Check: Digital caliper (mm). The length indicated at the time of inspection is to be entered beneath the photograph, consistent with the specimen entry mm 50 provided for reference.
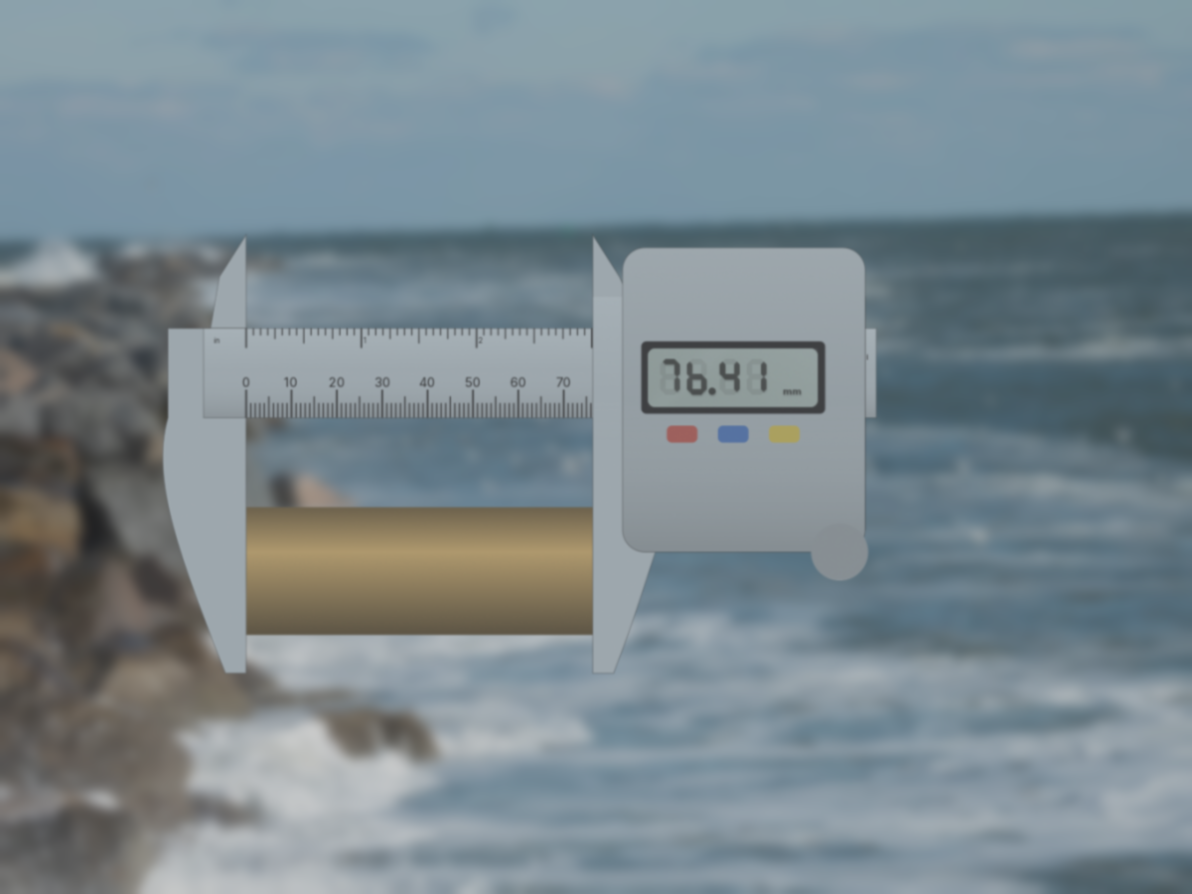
mm 76.41
